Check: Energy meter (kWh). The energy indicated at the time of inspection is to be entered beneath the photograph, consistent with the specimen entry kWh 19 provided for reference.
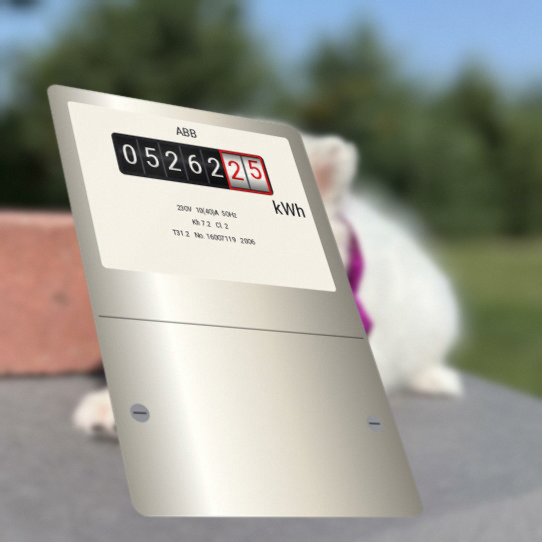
kWh 5262.25
